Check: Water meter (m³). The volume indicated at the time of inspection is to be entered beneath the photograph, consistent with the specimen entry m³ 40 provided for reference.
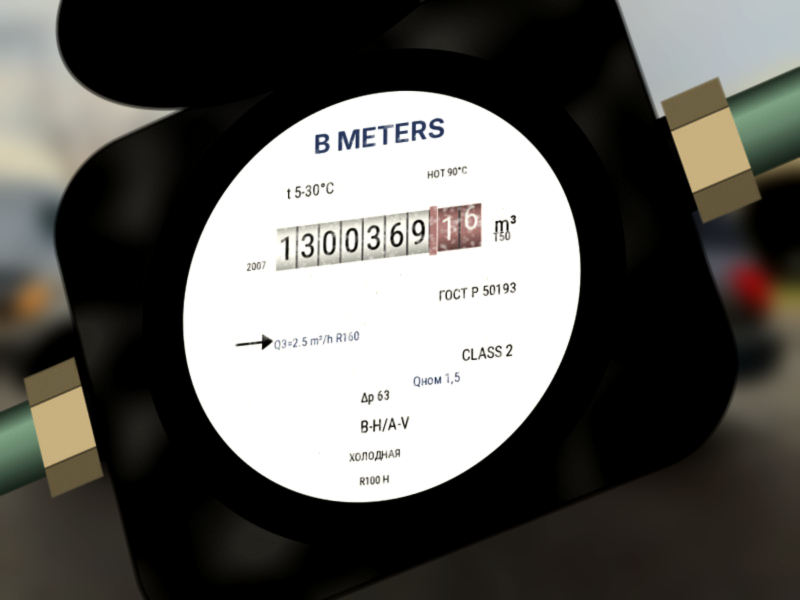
m³ 1300369.16
